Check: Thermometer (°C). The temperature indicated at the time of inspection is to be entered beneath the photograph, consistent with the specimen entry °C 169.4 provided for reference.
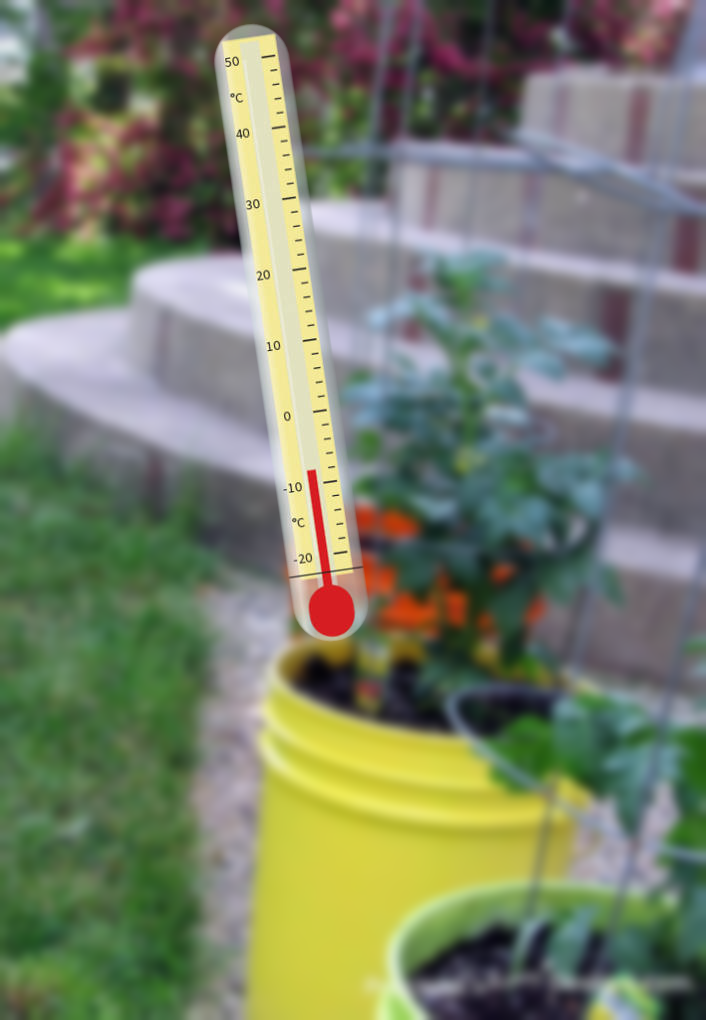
°C -8
